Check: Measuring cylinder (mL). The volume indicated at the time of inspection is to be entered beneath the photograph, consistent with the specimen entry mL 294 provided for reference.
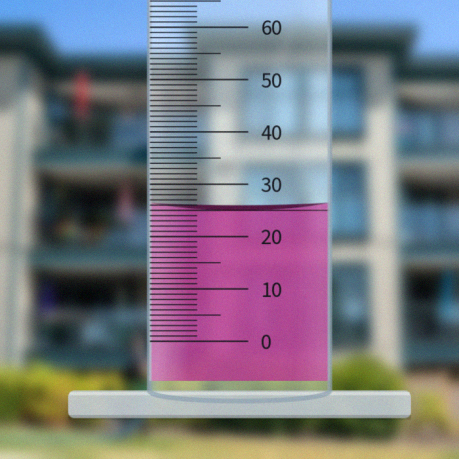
mL 25
